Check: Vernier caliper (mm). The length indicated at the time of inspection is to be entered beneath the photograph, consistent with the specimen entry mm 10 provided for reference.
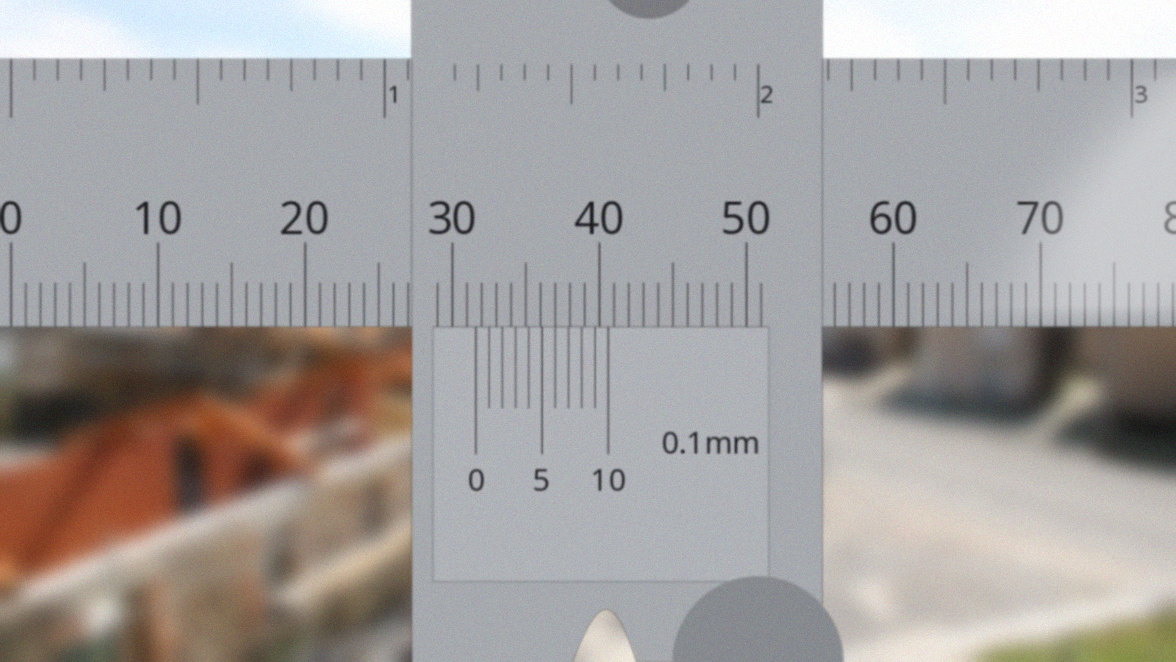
mm 31.6
